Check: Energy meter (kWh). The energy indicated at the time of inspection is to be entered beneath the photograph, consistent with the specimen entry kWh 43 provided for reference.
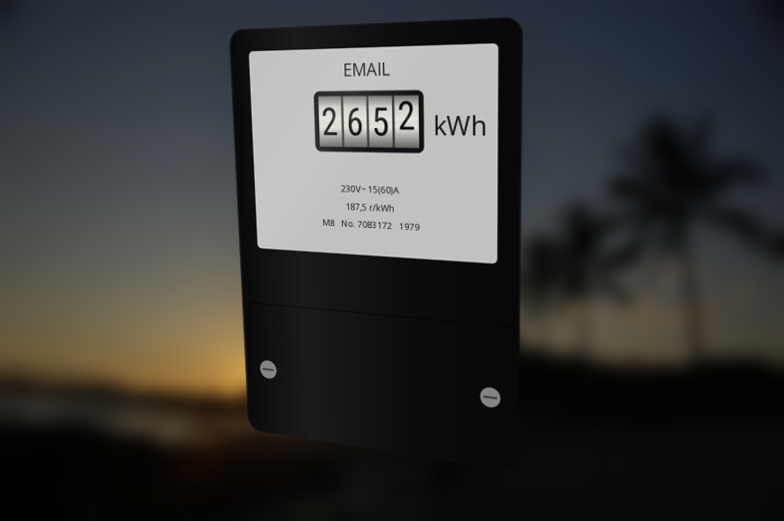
kWh 2652
